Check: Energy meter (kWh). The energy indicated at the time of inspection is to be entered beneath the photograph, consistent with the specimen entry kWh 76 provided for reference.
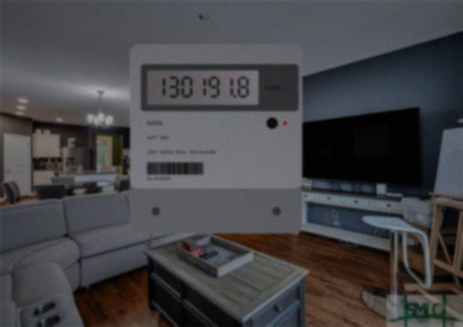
kWh 130191.8
